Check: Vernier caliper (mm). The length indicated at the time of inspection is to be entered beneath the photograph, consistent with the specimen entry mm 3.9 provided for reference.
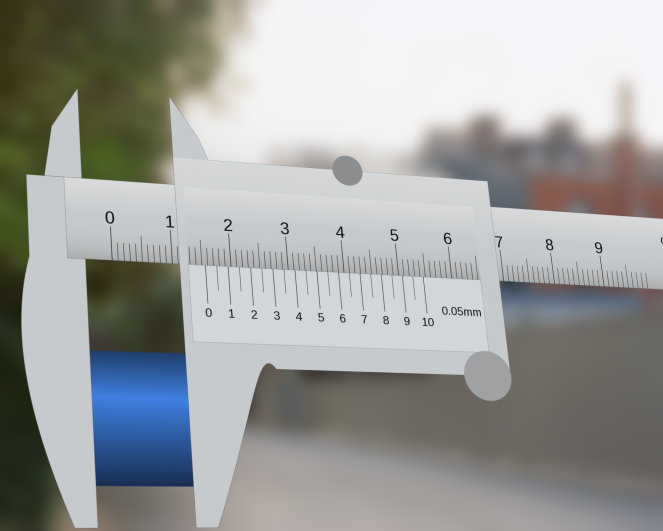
mm 15.6
